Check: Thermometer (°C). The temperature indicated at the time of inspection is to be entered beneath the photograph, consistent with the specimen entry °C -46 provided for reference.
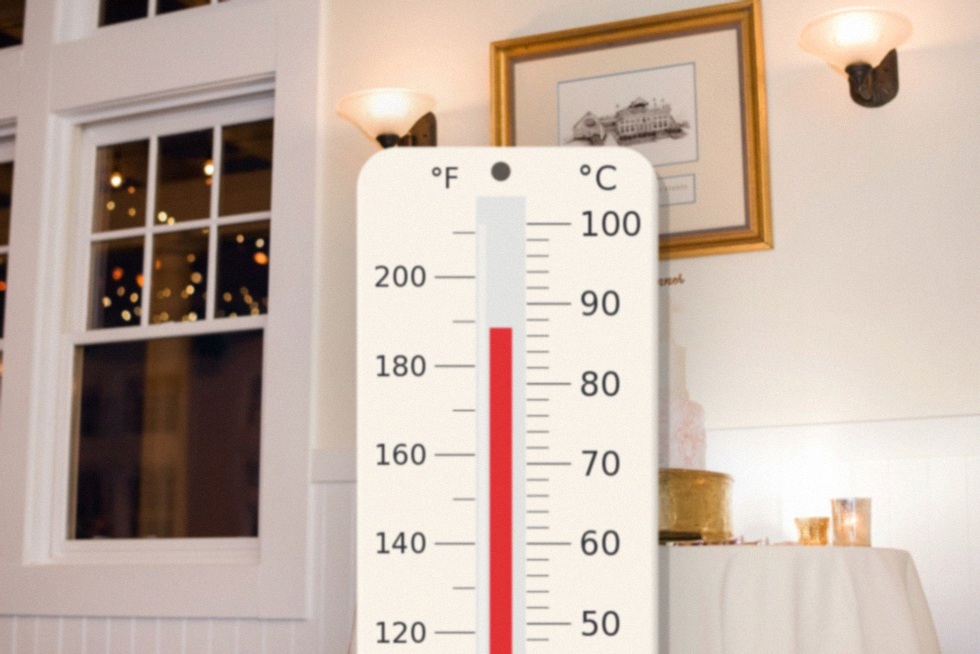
°C 87
